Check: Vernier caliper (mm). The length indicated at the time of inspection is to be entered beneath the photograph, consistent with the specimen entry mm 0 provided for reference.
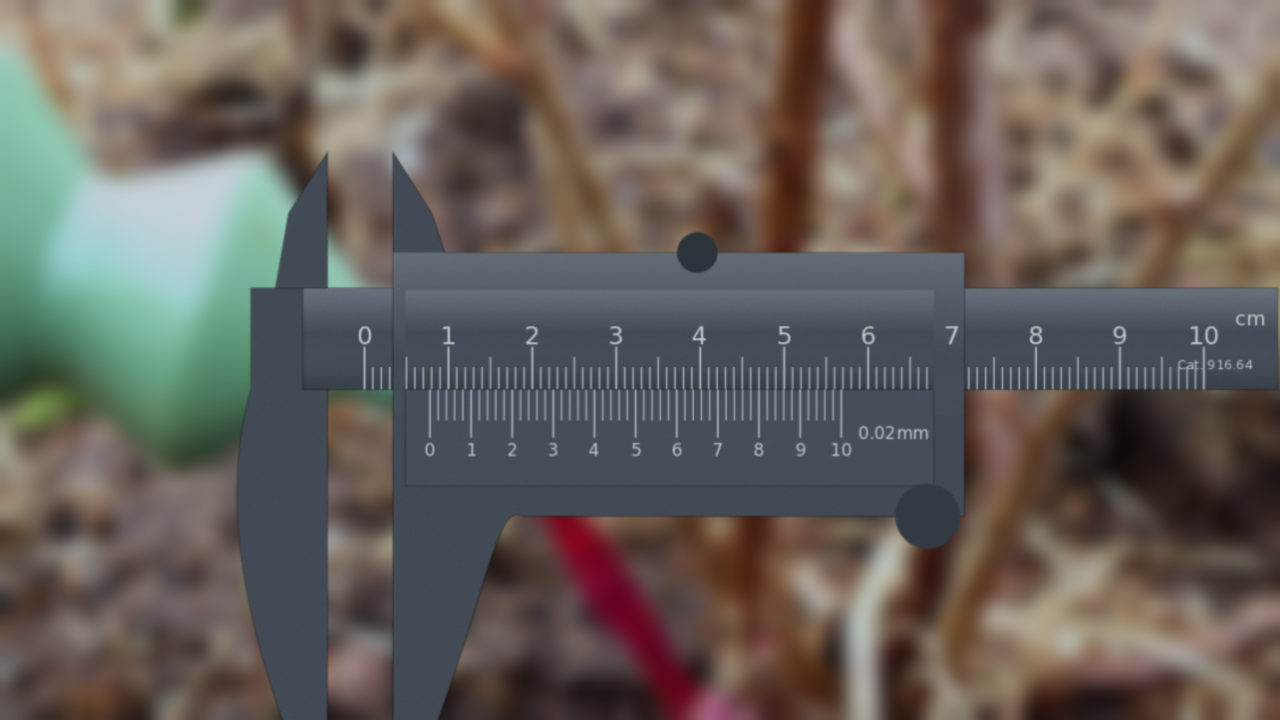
mm 7.8
